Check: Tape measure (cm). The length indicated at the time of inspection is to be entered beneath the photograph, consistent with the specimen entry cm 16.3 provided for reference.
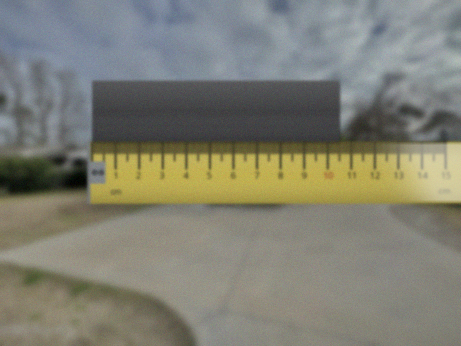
cm 10.5
